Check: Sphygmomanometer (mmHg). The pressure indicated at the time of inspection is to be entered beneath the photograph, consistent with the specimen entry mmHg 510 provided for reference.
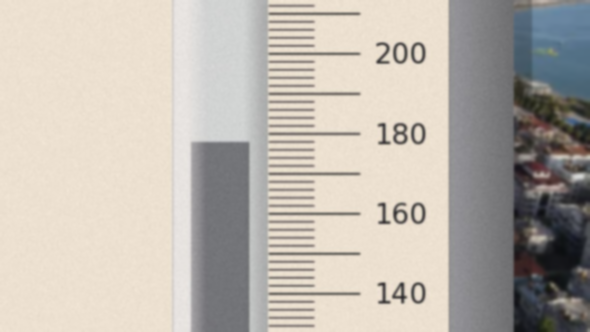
mmHg 178
